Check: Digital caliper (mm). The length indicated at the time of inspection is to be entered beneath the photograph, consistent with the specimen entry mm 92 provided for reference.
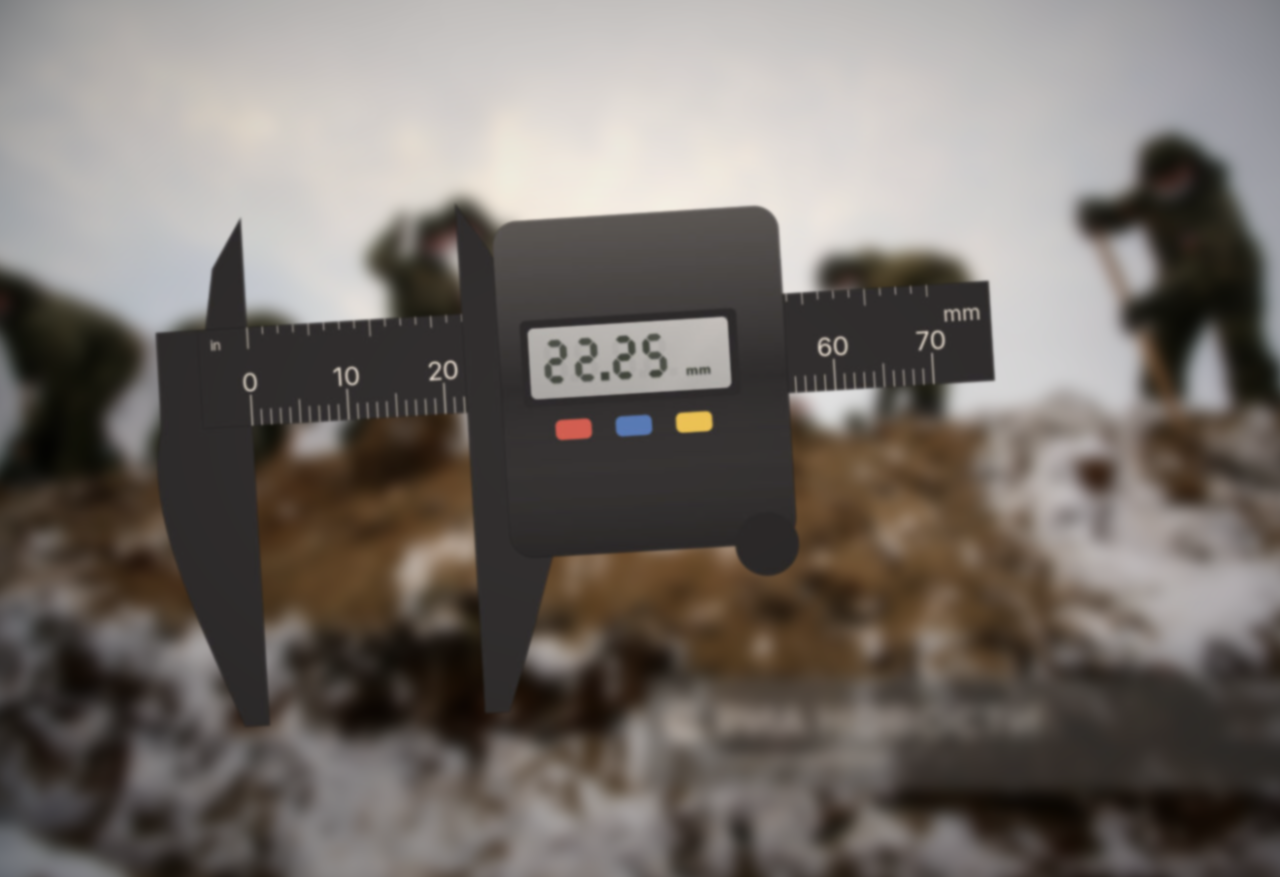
mm 22.25
